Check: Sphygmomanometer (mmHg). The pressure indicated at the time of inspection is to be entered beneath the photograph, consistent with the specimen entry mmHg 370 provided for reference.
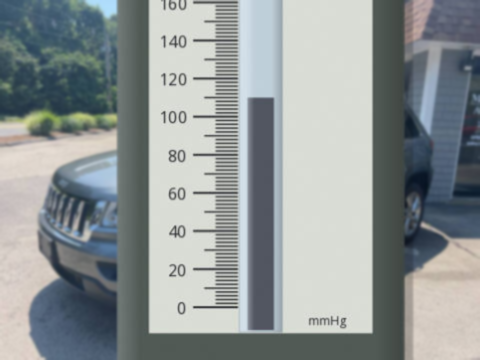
mmHg 110
